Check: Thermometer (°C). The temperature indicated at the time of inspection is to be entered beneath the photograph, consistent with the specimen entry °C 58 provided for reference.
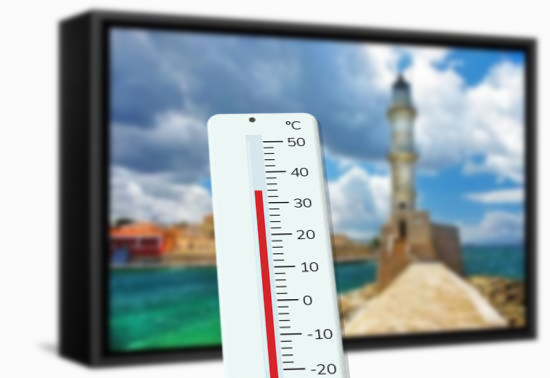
°C 34
